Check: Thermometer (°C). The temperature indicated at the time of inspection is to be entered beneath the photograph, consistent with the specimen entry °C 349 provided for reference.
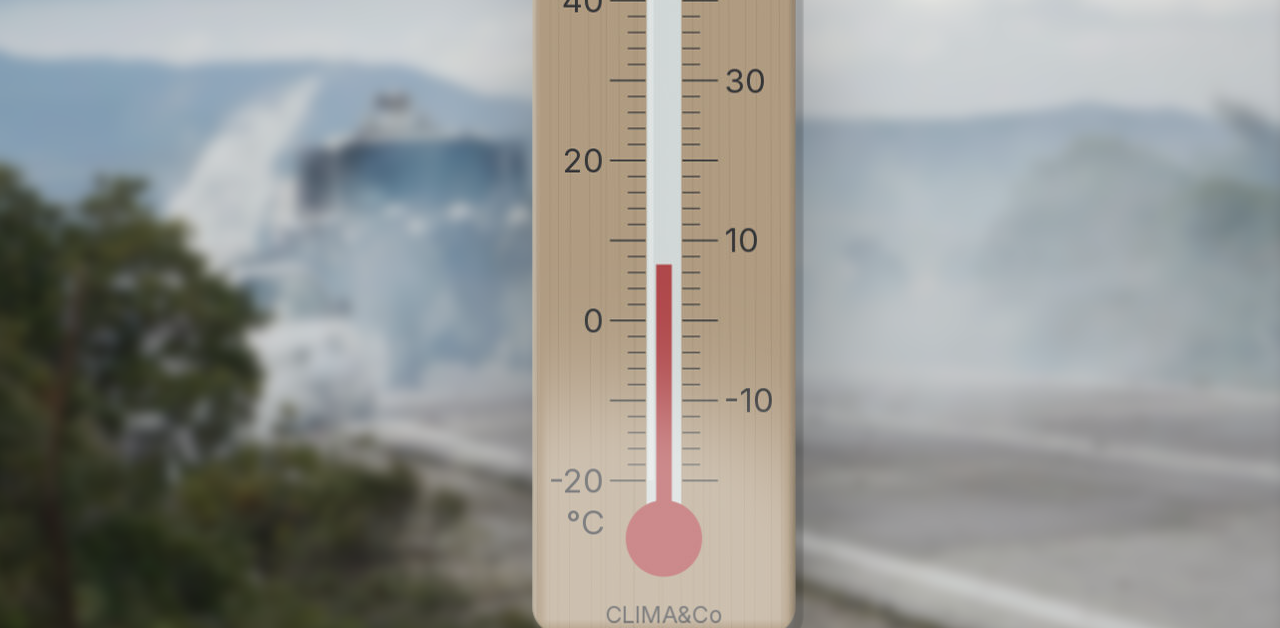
°C 7
